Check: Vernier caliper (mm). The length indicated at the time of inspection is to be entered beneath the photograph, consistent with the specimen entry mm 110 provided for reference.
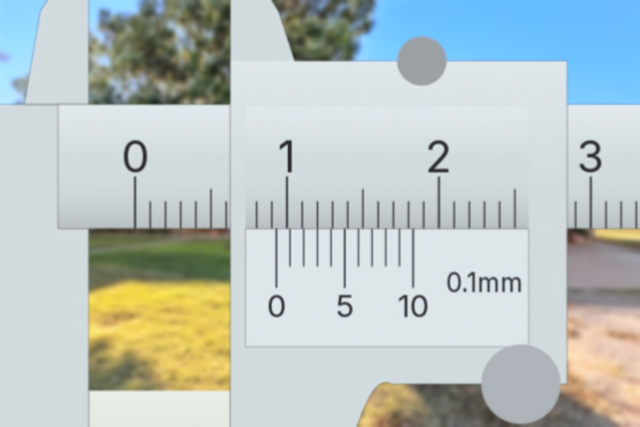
mm 9.3
